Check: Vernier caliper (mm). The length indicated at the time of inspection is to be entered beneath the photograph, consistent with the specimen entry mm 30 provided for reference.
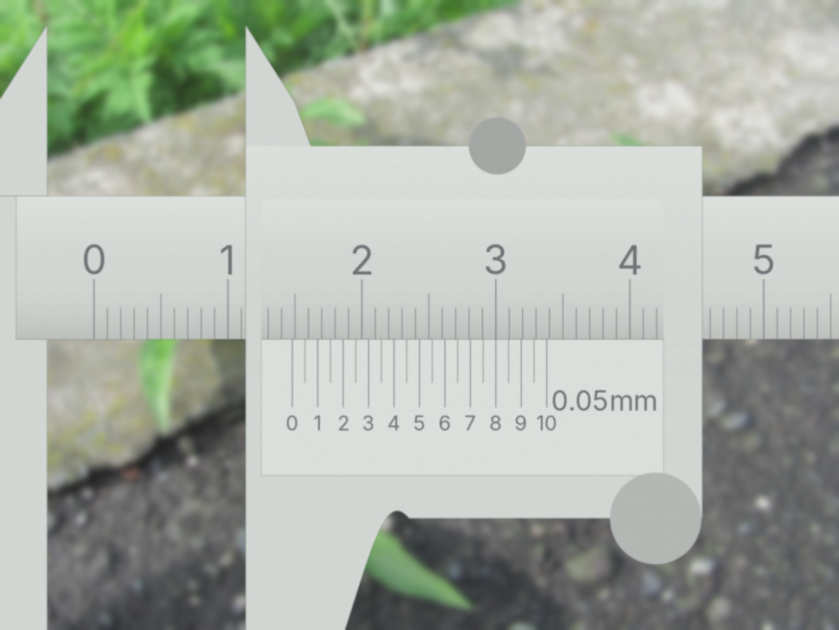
mm 14.8
